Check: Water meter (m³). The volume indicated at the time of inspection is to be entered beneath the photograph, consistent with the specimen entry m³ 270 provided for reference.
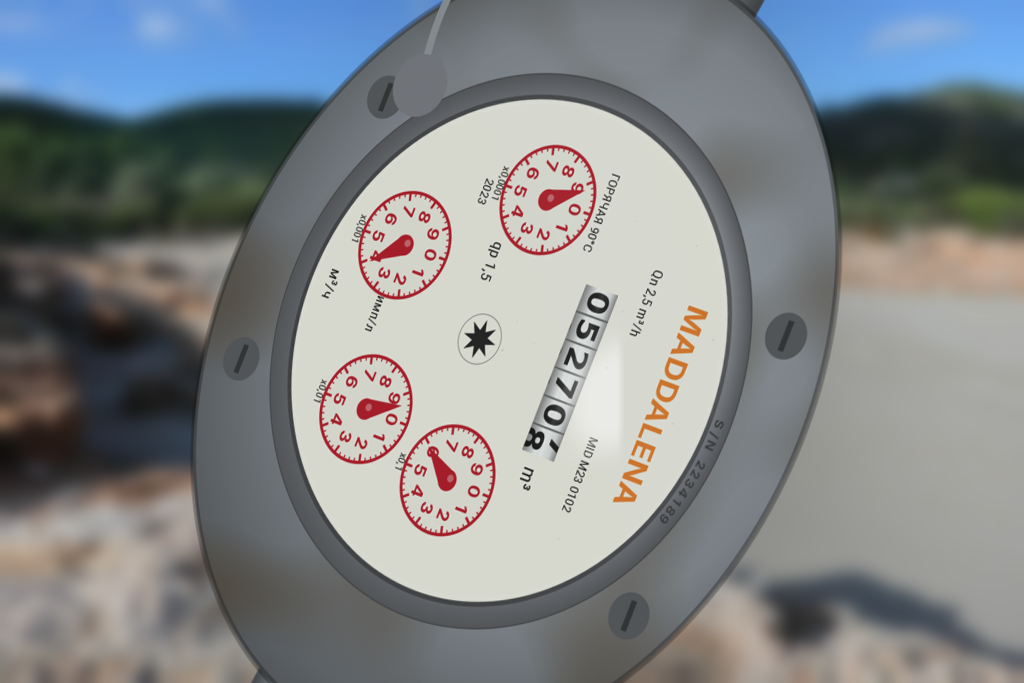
m³ 52707.5939
